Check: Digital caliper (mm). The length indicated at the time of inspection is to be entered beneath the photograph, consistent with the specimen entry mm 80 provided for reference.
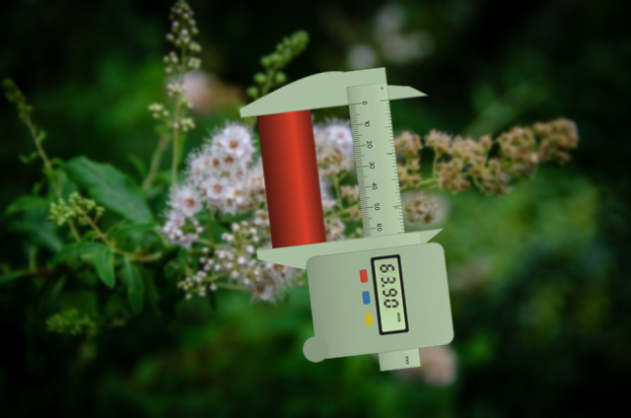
mm 63.90
